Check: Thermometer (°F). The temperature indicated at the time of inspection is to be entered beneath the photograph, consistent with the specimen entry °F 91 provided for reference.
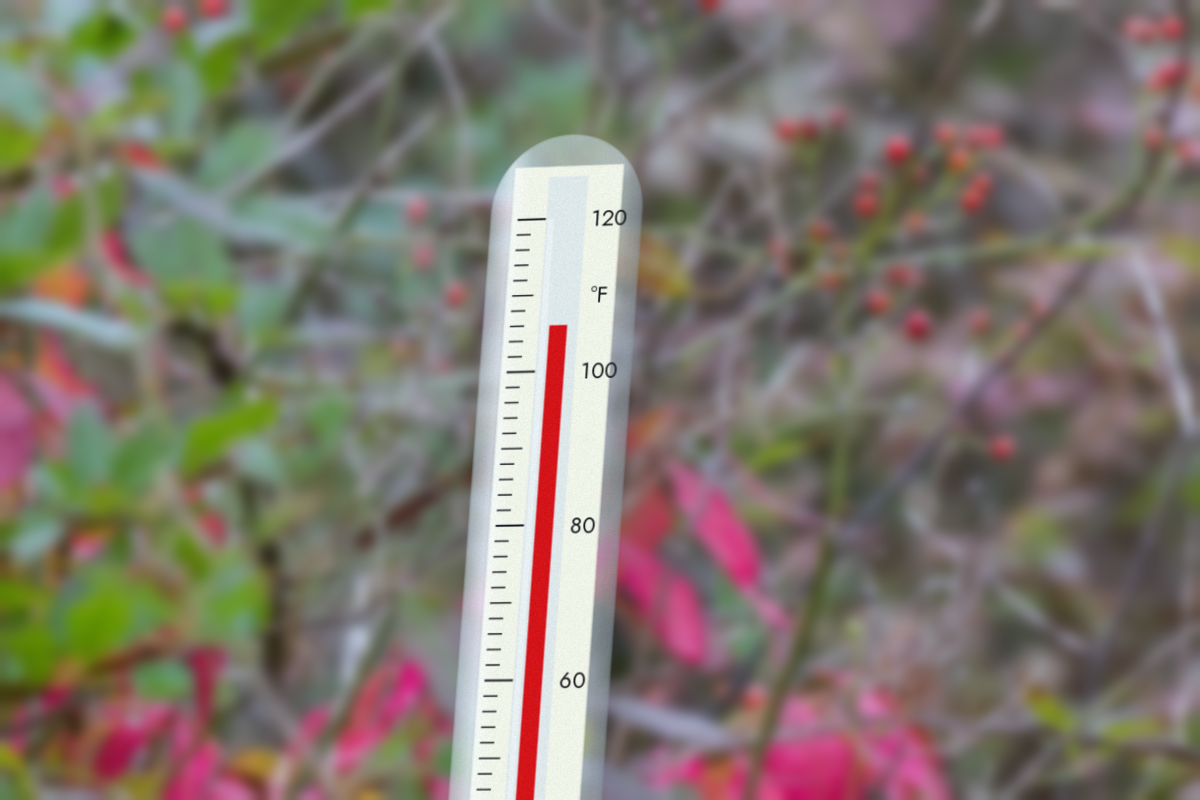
°F 106
